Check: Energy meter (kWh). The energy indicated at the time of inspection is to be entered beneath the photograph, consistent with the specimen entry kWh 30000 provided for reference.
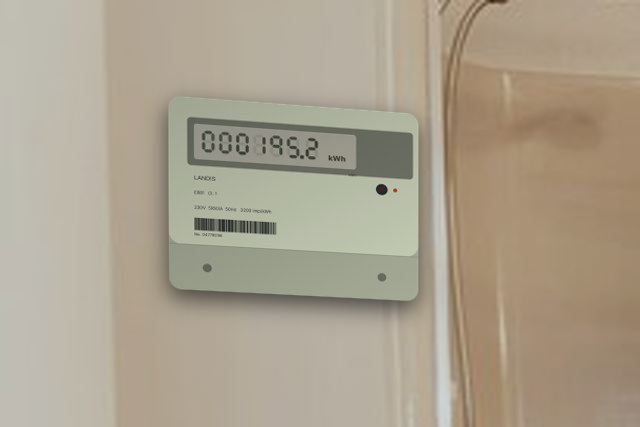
kWh 195.2
